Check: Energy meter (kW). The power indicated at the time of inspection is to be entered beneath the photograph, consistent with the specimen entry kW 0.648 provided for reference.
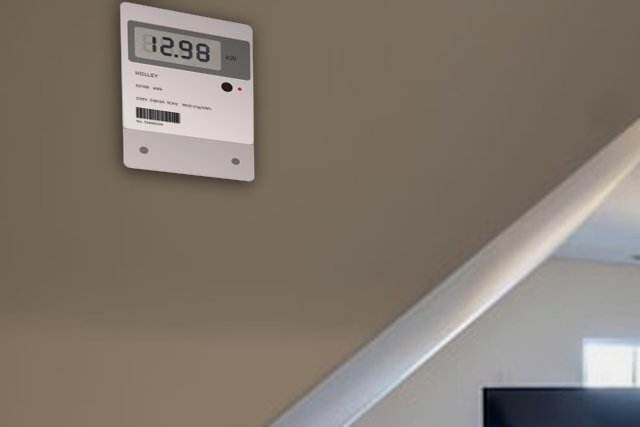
kW 12.98
